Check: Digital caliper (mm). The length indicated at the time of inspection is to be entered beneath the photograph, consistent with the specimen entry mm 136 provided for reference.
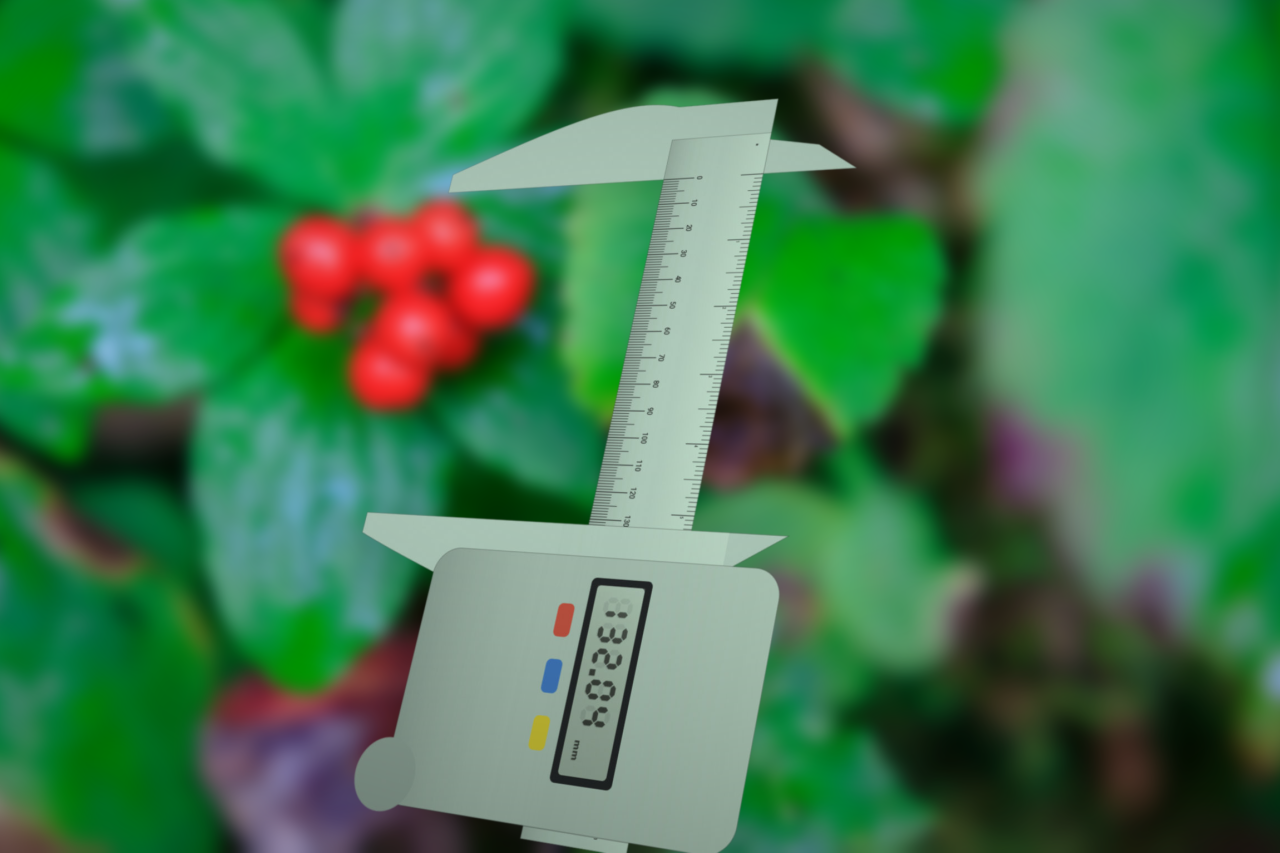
mm 132.04
